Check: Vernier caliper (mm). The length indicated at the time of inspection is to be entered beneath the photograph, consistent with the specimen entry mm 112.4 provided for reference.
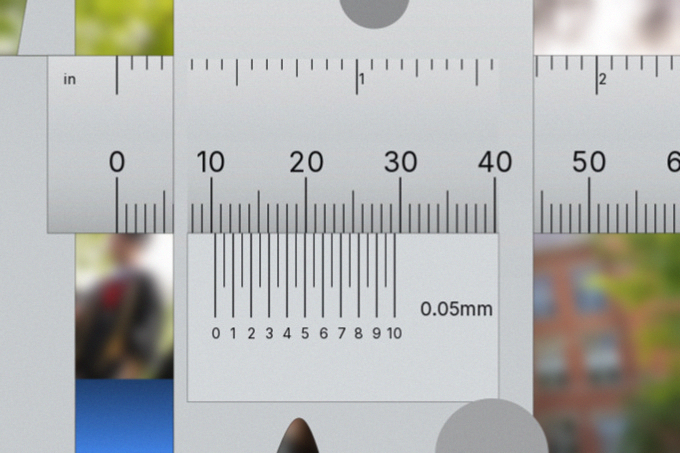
mm 10.4
